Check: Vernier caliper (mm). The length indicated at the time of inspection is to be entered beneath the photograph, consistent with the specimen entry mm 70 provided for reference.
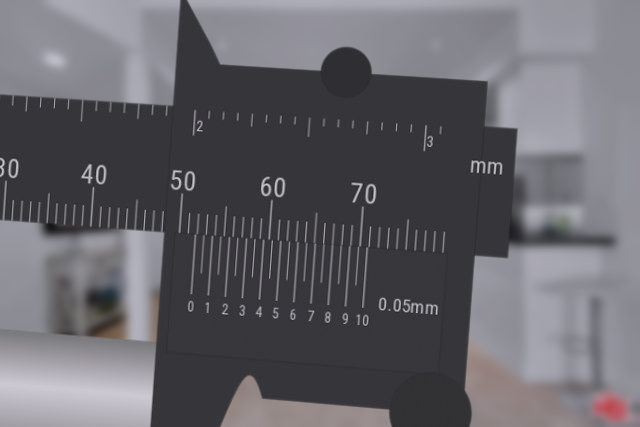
mm 51.8
